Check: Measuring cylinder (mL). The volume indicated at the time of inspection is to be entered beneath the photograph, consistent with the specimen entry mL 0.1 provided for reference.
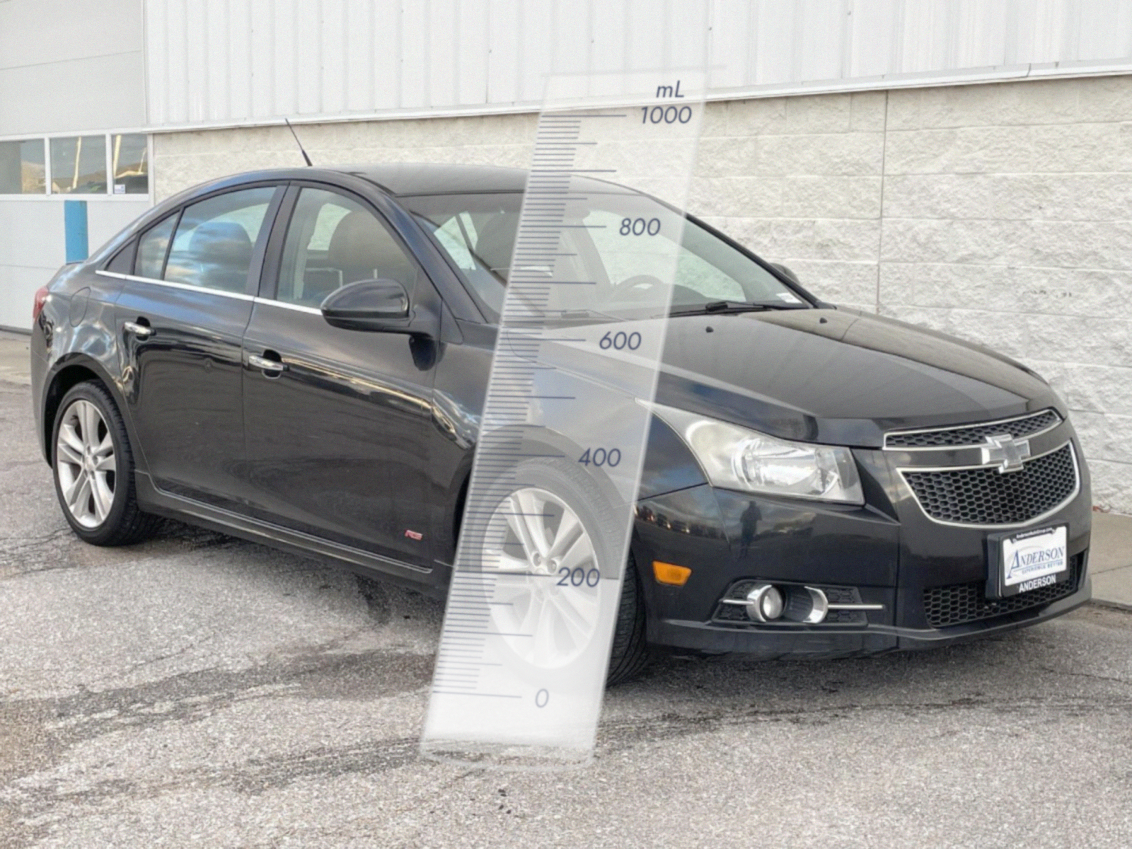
mL 200
